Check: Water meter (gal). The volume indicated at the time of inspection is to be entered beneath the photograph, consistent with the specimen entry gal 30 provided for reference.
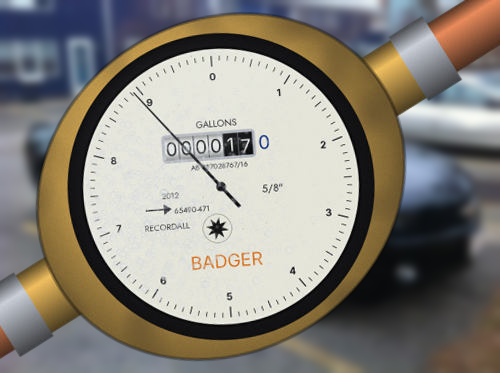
gal 168.9
